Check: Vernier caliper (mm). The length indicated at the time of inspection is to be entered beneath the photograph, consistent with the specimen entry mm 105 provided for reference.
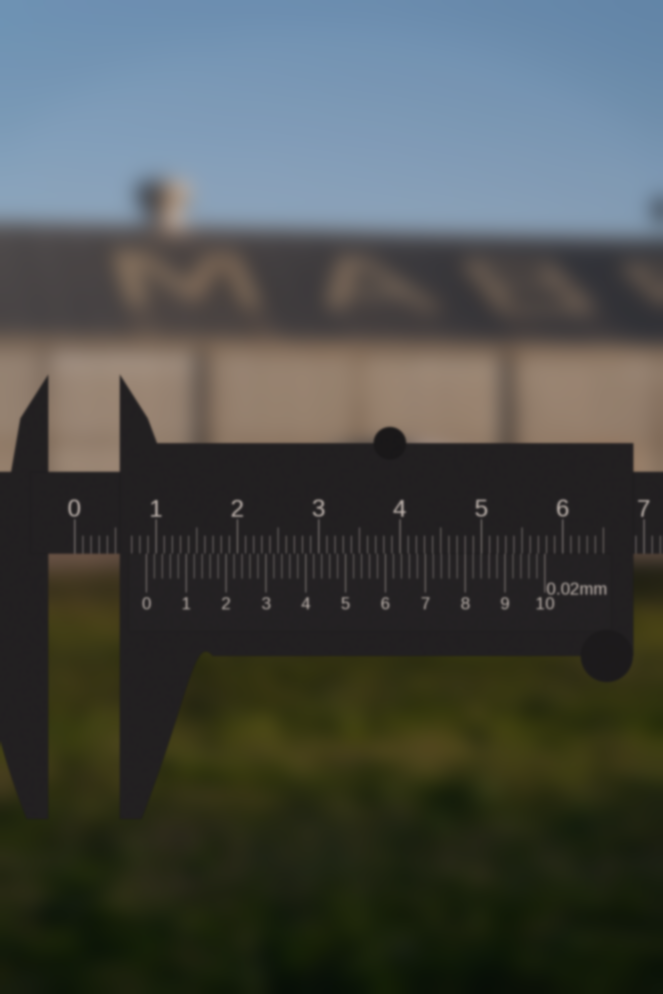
mm 8.8
